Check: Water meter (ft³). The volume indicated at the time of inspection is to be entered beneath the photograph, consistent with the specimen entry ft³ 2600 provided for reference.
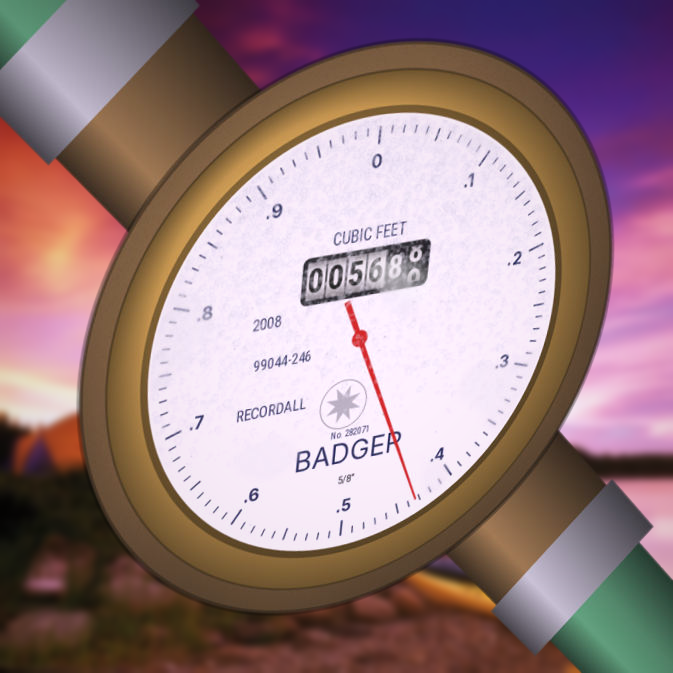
ft³ 5688.43
